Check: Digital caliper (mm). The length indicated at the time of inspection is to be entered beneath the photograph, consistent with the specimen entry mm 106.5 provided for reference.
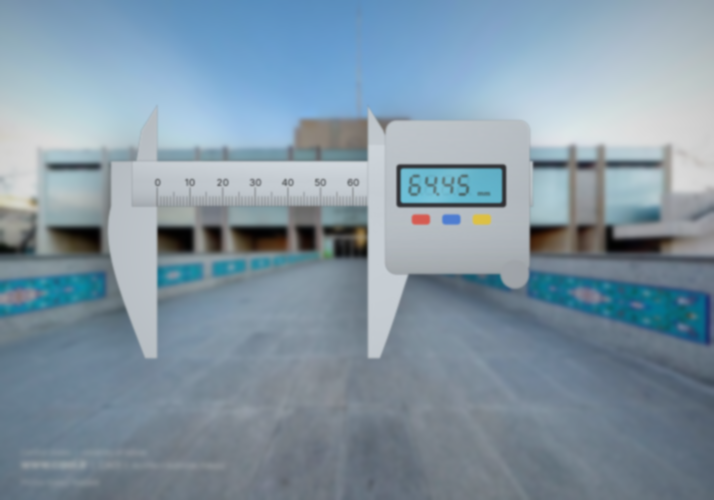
mm 64.45
